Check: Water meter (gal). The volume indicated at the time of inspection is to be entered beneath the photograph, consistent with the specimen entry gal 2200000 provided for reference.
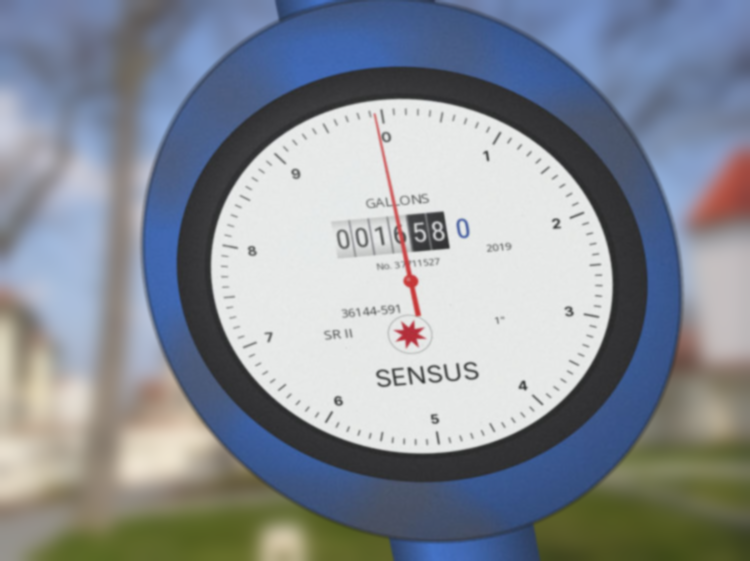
gal 16579.9
